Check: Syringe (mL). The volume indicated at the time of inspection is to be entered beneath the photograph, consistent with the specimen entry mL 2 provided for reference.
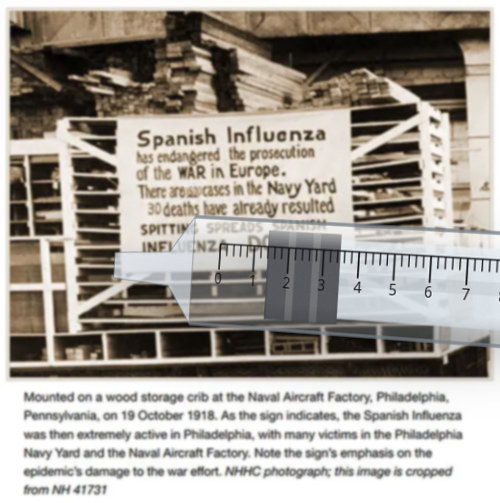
mL 1.4
